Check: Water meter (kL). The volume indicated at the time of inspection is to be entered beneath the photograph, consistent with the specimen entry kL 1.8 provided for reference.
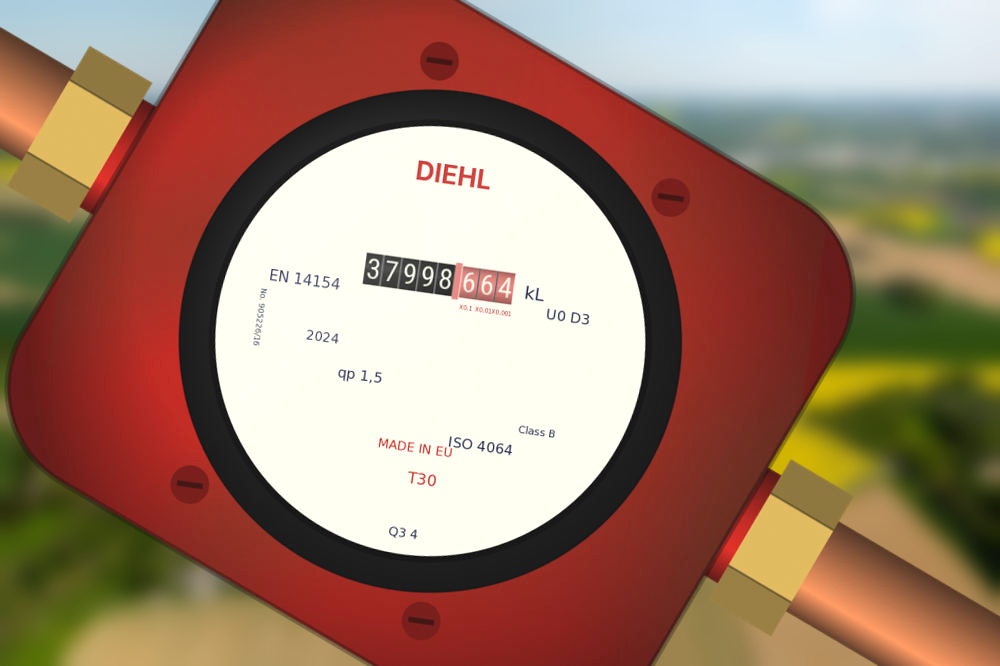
kL 37998.664
